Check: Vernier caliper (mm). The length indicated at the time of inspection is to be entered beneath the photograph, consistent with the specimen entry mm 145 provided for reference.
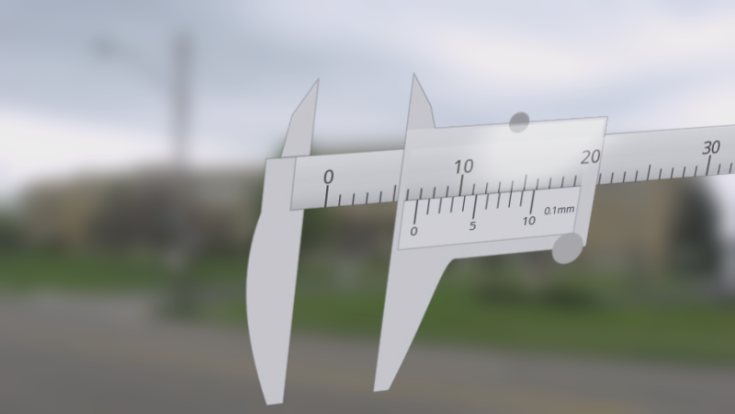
mm 6.8
